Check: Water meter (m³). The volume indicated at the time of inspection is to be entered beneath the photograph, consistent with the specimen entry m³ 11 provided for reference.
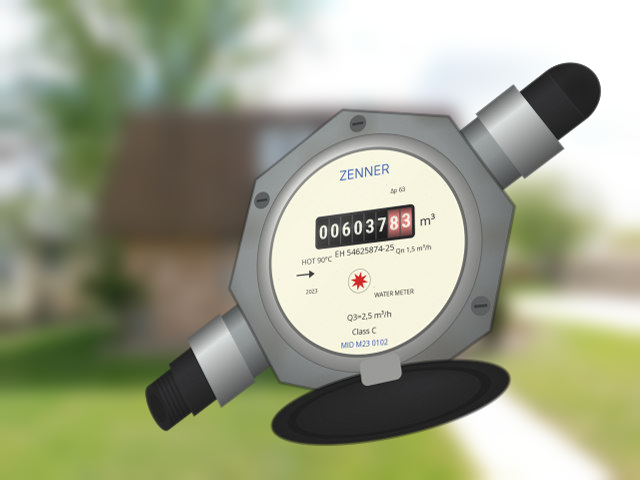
m³ 6037.83
